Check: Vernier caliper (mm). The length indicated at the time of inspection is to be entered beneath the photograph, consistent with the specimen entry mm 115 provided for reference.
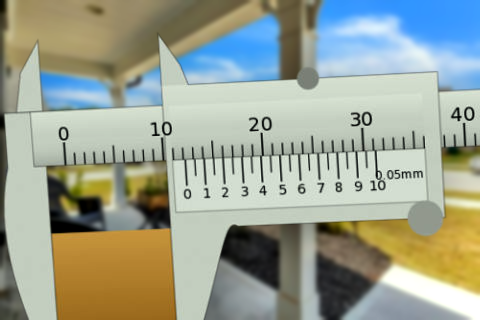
mm 12.2
